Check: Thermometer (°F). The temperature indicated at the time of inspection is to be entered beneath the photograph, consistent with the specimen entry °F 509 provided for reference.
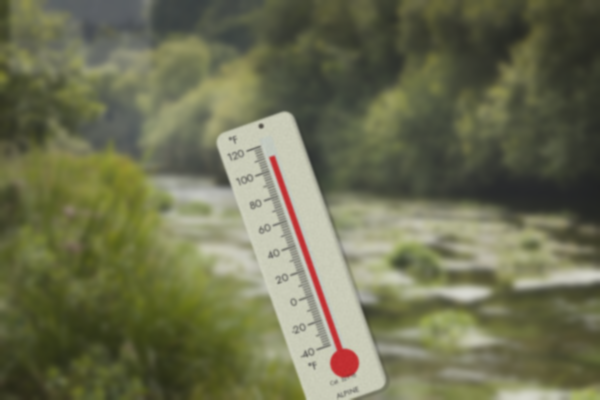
°F 110
